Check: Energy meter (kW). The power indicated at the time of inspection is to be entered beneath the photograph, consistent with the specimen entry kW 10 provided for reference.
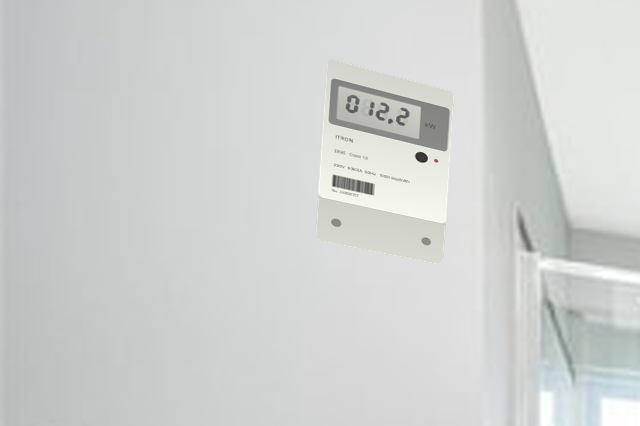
kW 12.2
